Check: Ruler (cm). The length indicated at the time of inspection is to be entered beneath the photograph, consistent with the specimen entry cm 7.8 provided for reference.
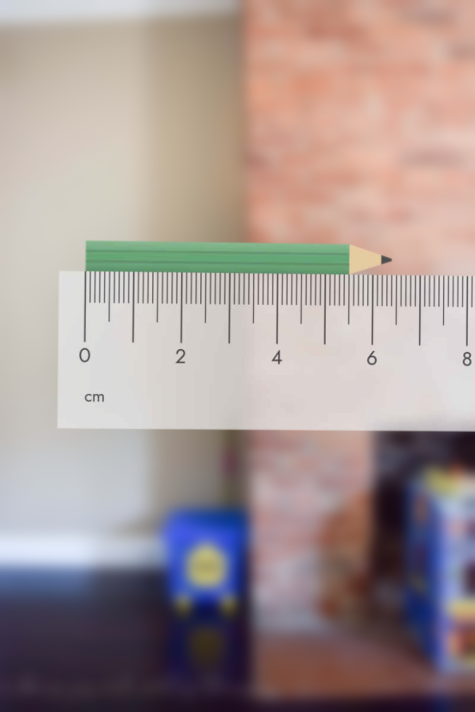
cm 6.4
